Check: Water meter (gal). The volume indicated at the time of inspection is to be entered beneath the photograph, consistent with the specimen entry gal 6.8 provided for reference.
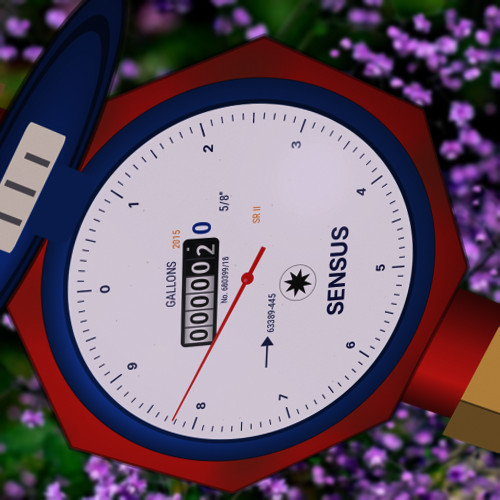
gal 18.2
